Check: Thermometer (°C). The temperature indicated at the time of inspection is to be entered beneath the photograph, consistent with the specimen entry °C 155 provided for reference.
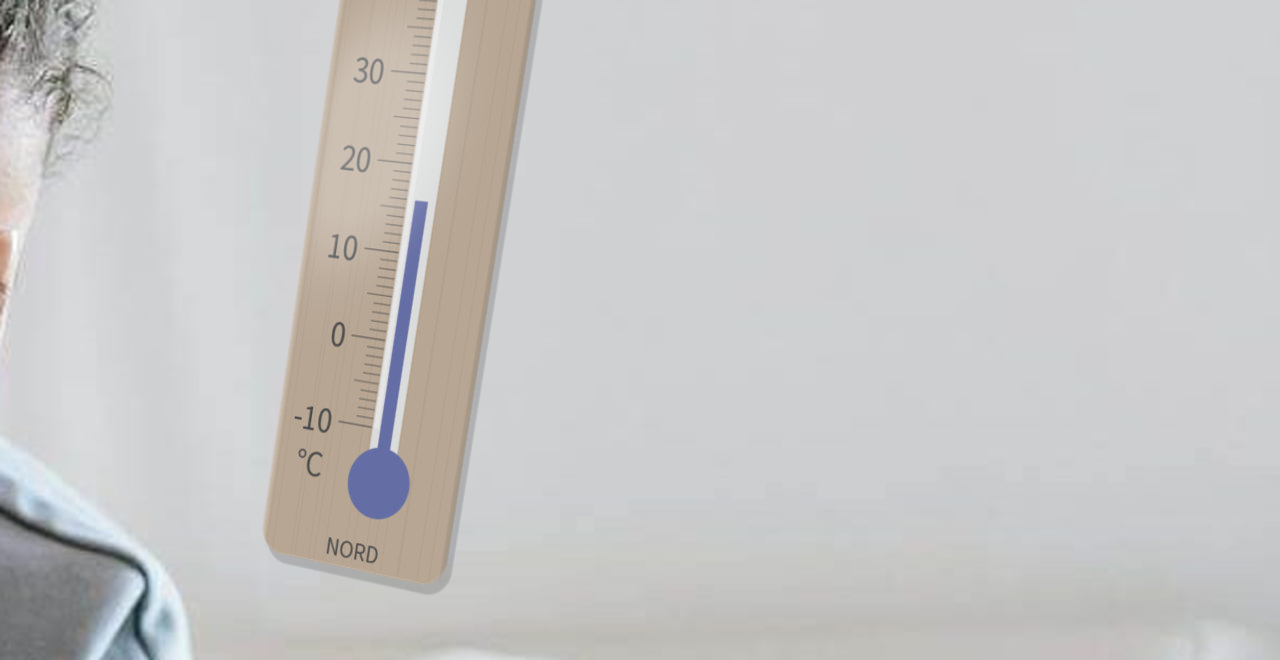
°C 16
